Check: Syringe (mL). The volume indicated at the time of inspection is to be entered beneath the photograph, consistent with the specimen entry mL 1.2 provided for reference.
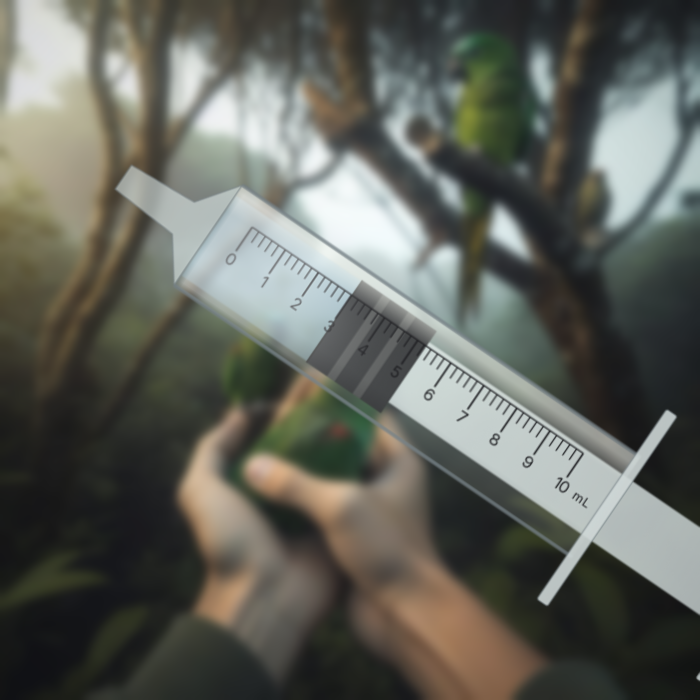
mL 3
